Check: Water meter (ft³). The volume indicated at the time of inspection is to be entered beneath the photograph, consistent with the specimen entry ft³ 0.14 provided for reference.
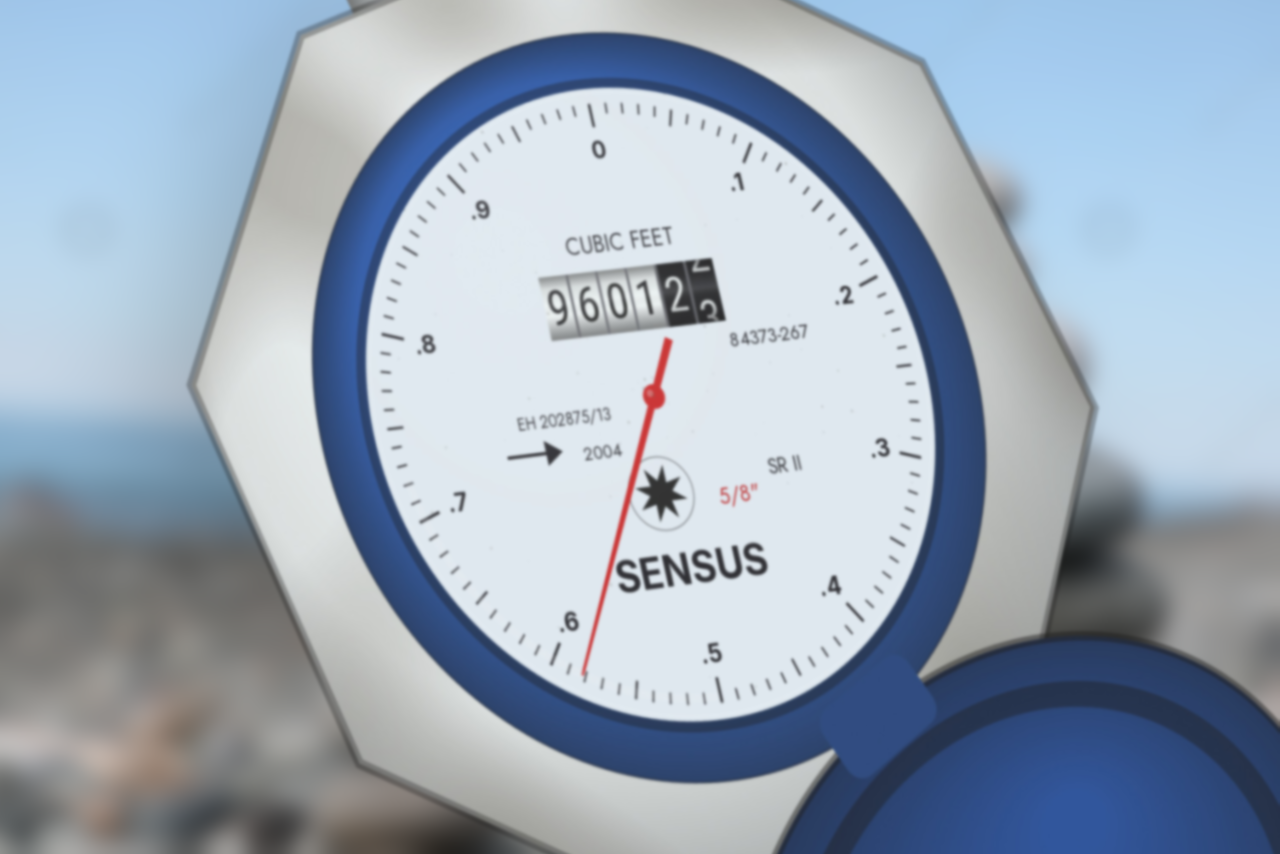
ft³ 960122.58
